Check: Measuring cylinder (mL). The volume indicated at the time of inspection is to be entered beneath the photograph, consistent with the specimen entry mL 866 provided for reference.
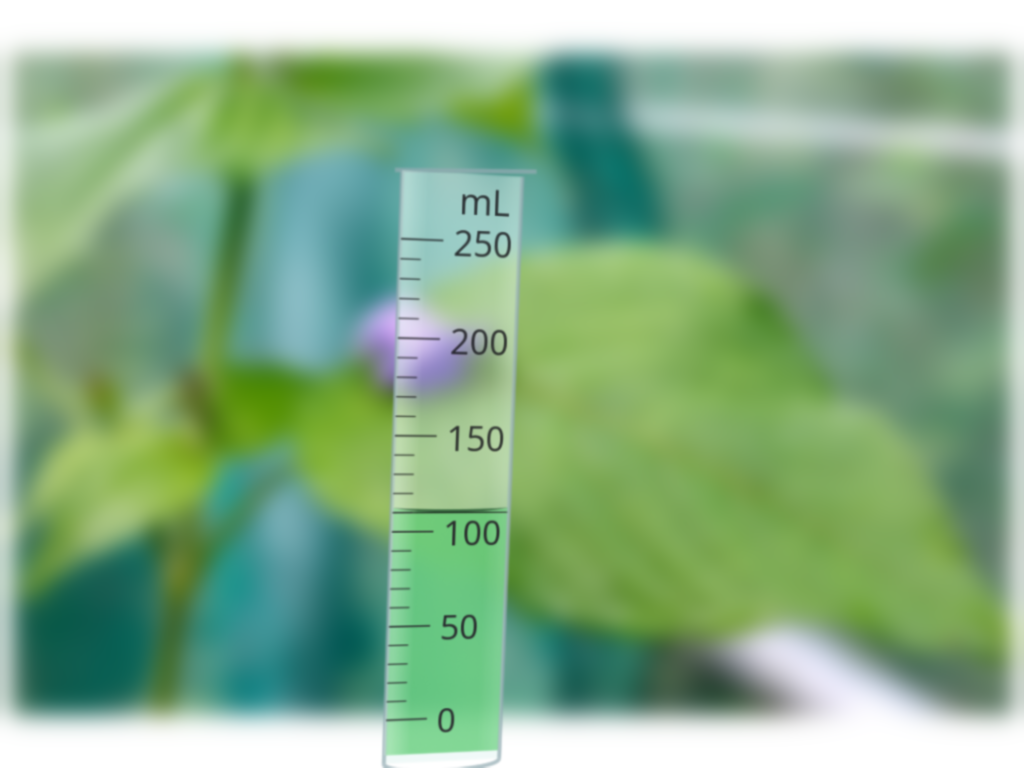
mL 110
